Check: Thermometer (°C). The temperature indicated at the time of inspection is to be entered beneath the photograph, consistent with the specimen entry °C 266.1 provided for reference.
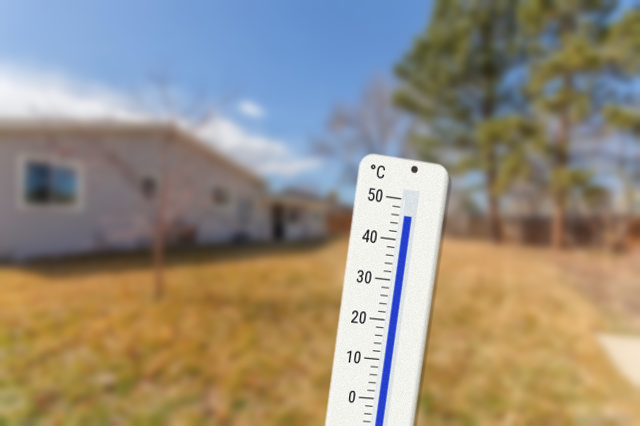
°C 46
